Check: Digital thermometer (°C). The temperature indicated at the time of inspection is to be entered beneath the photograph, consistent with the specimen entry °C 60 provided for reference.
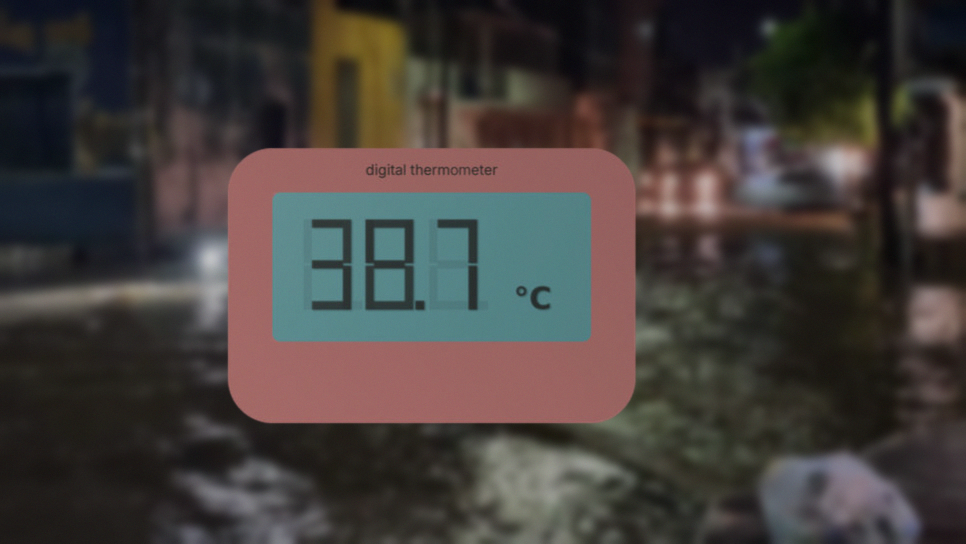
°C 38.7
